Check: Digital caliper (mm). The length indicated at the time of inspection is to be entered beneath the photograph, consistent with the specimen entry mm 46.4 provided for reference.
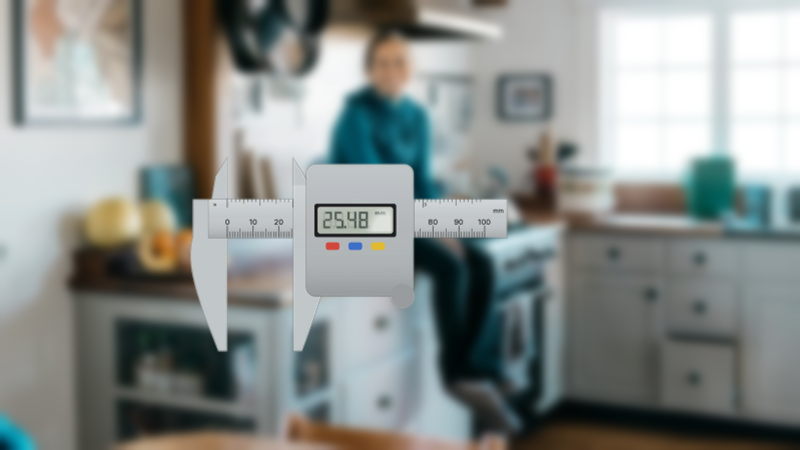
mm 25.48
